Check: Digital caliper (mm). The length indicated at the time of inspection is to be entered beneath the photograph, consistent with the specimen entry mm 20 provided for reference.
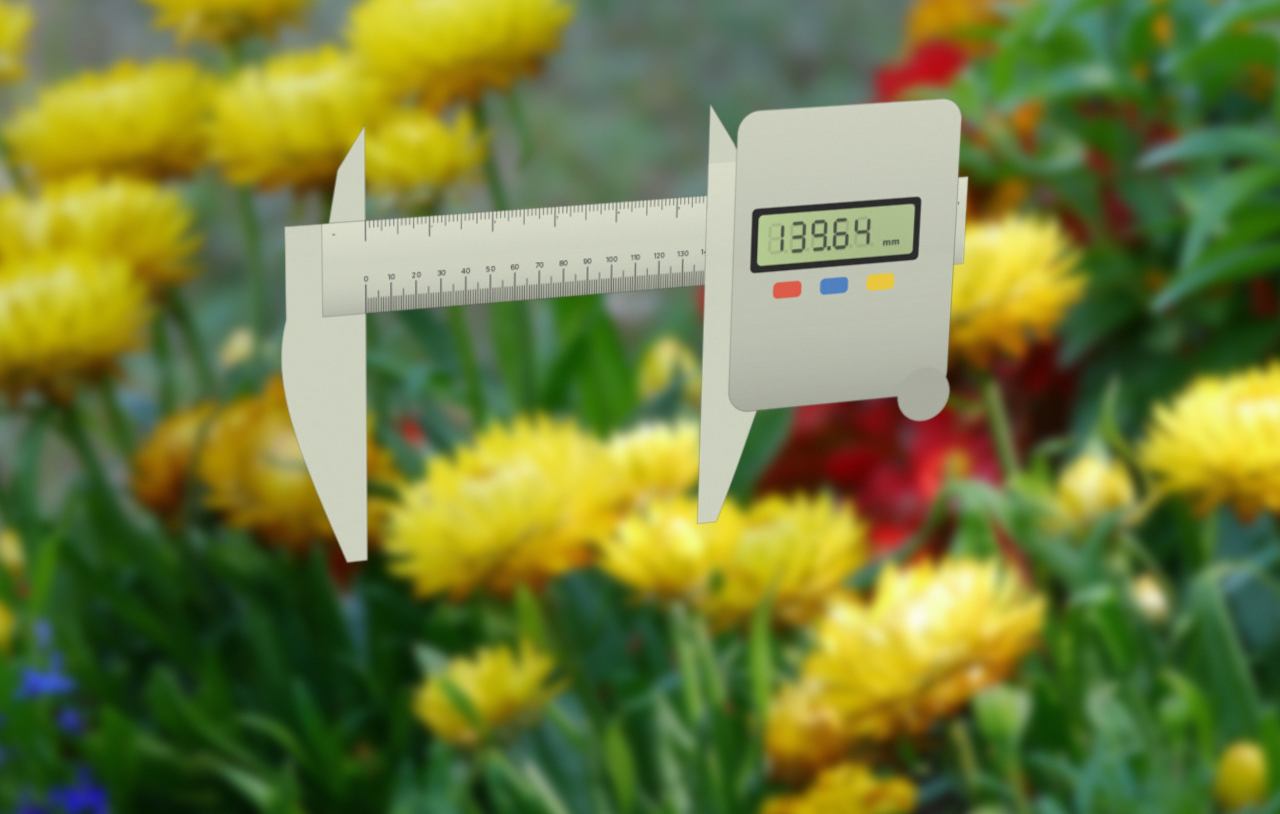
mm 139.64
